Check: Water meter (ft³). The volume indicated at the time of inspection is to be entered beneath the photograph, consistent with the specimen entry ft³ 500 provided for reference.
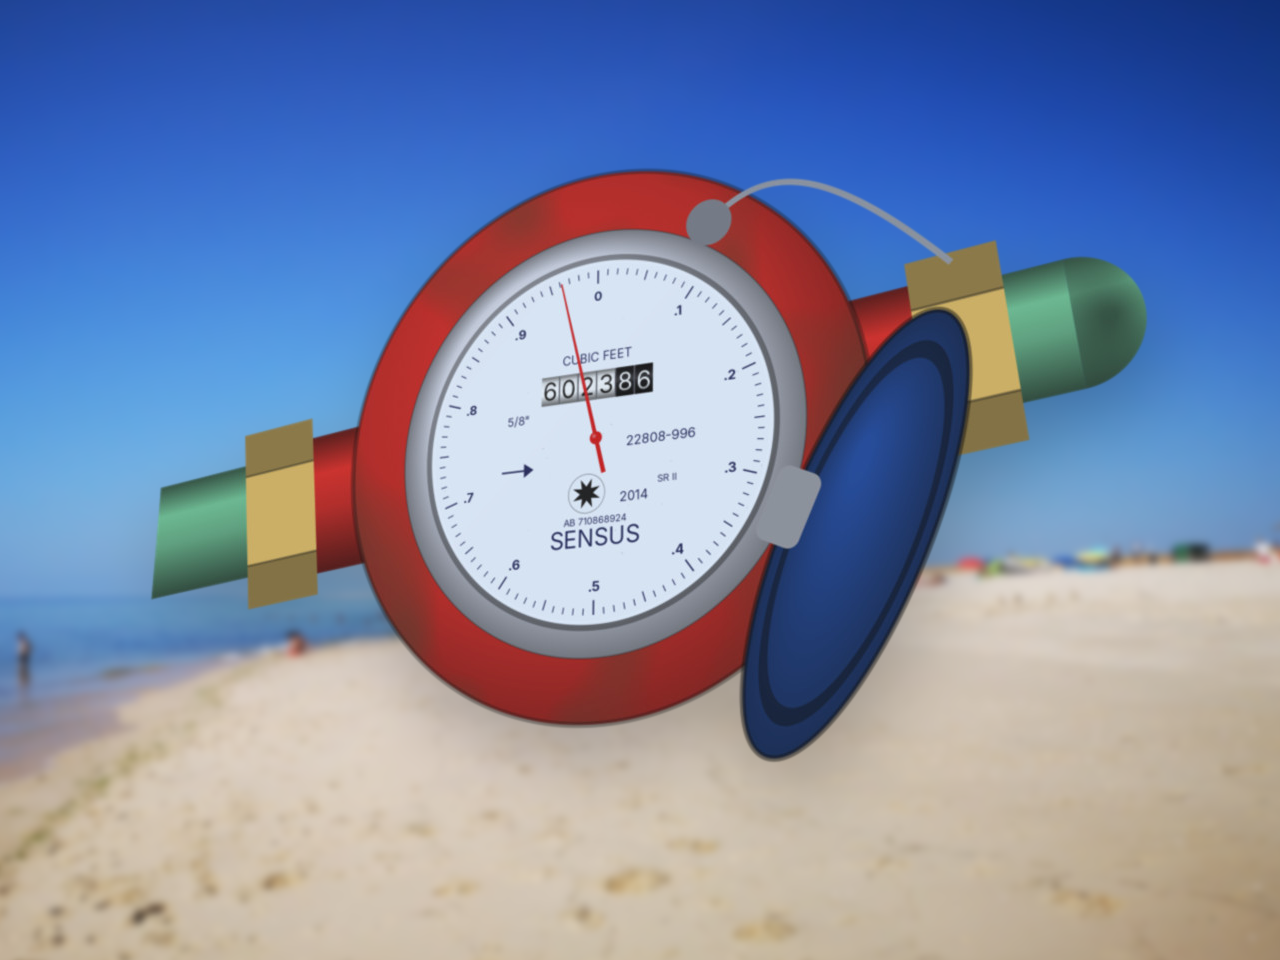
ft³ 602385.96
